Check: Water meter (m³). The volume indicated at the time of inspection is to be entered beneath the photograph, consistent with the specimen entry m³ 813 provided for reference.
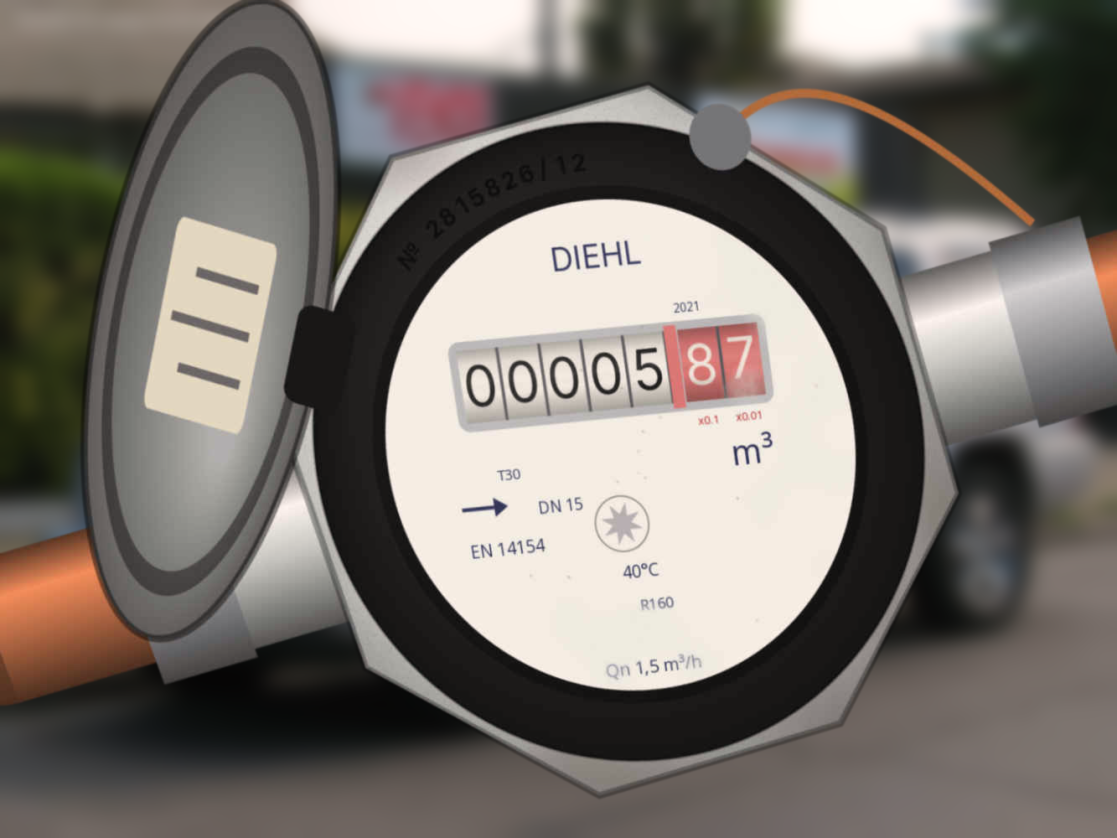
m³ 5.87
